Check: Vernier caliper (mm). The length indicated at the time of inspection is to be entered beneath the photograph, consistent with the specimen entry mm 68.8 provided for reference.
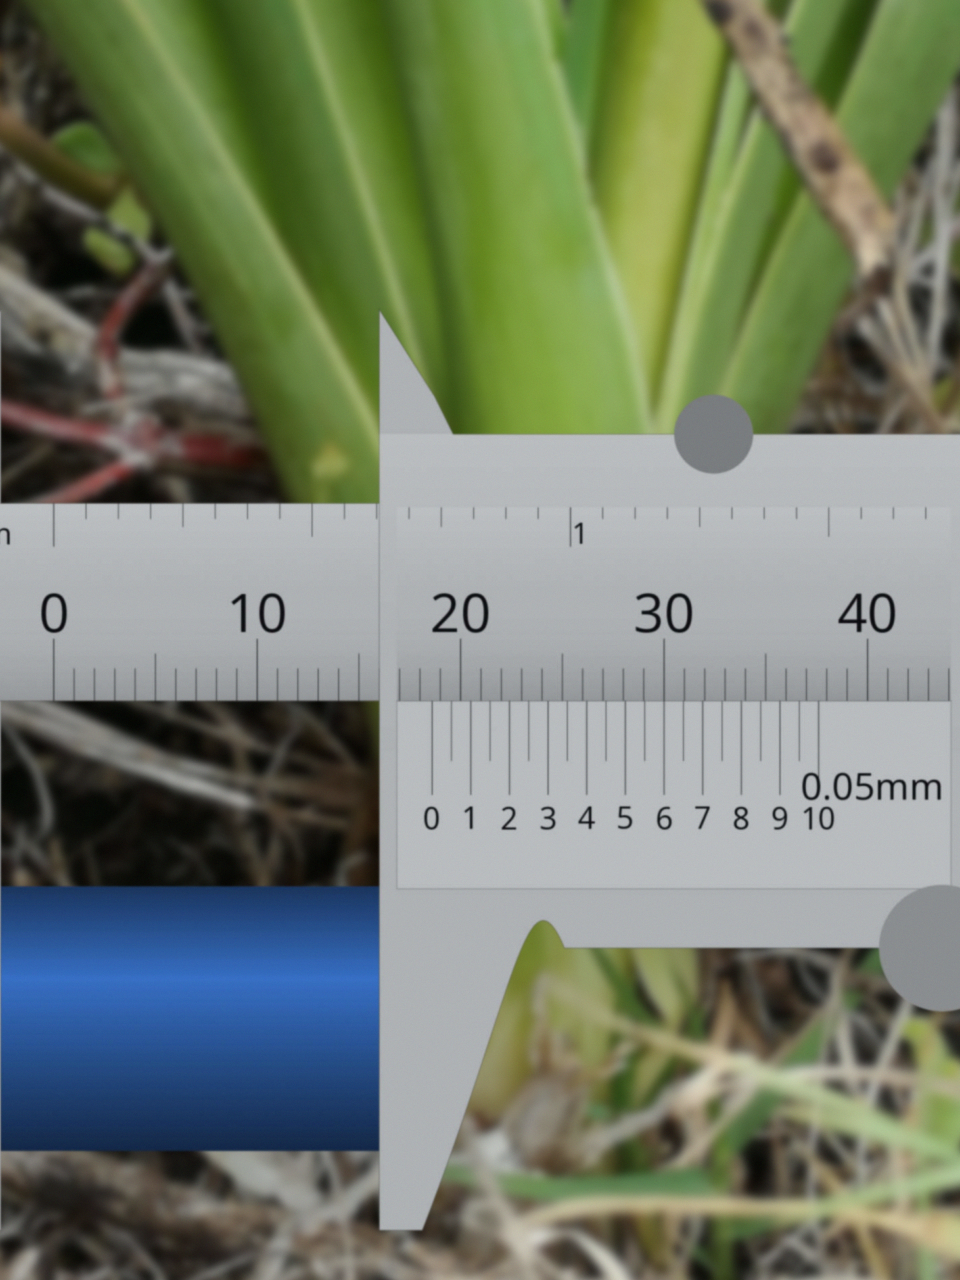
mm 18.6
